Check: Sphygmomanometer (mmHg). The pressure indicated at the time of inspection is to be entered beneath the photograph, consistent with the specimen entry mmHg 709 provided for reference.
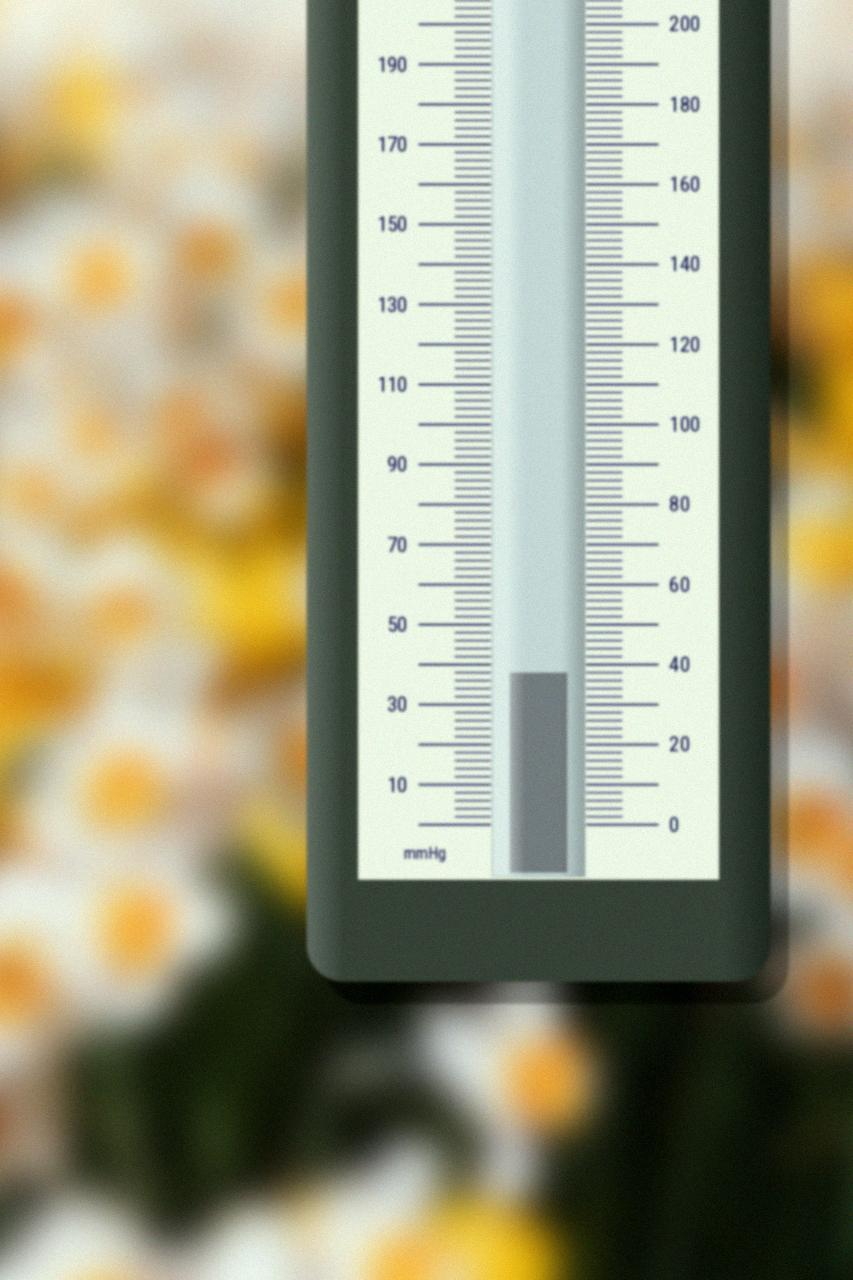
mmHg 38
